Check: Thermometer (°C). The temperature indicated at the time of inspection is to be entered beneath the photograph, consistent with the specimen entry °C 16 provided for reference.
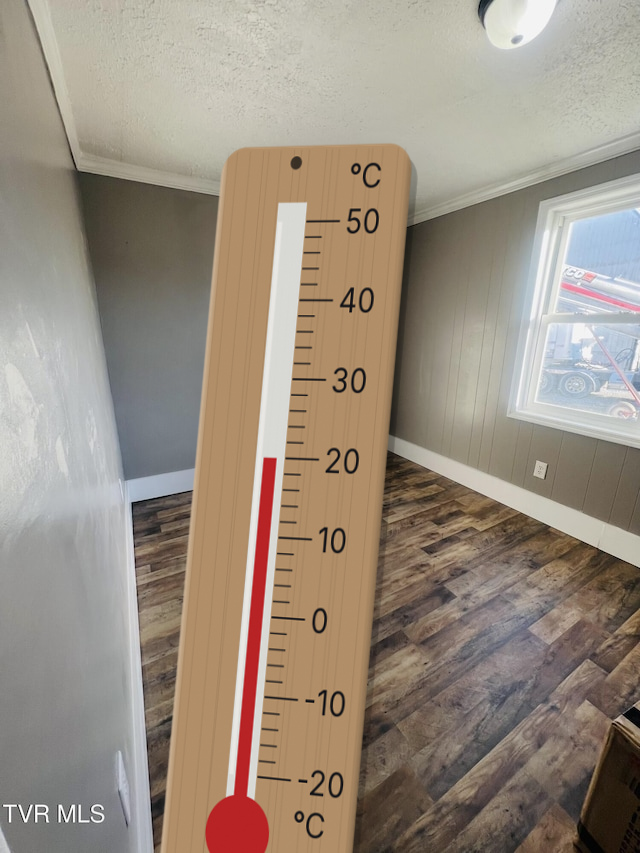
°C 20
